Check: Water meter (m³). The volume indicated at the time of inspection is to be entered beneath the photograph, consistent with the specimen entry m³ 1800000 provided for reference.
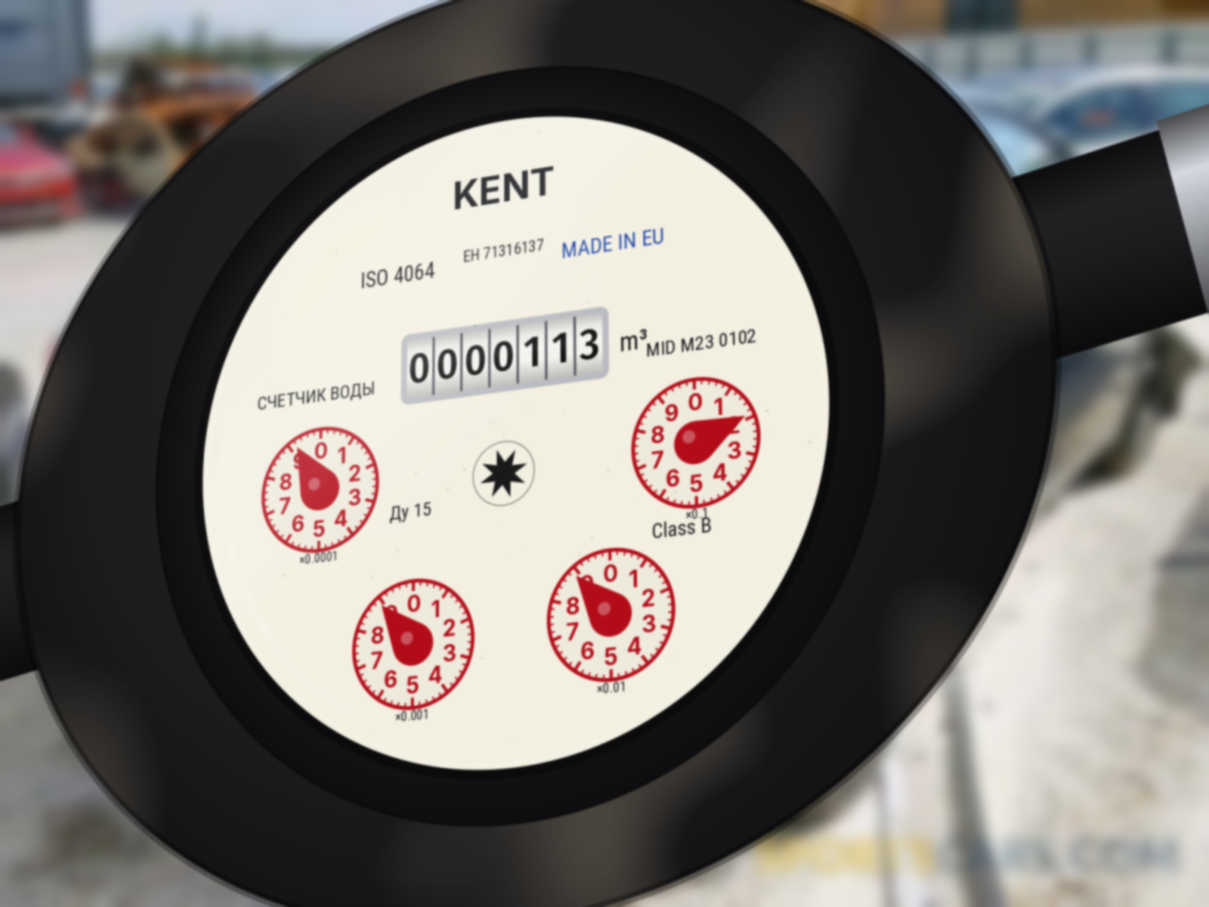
m³ 113.1889
